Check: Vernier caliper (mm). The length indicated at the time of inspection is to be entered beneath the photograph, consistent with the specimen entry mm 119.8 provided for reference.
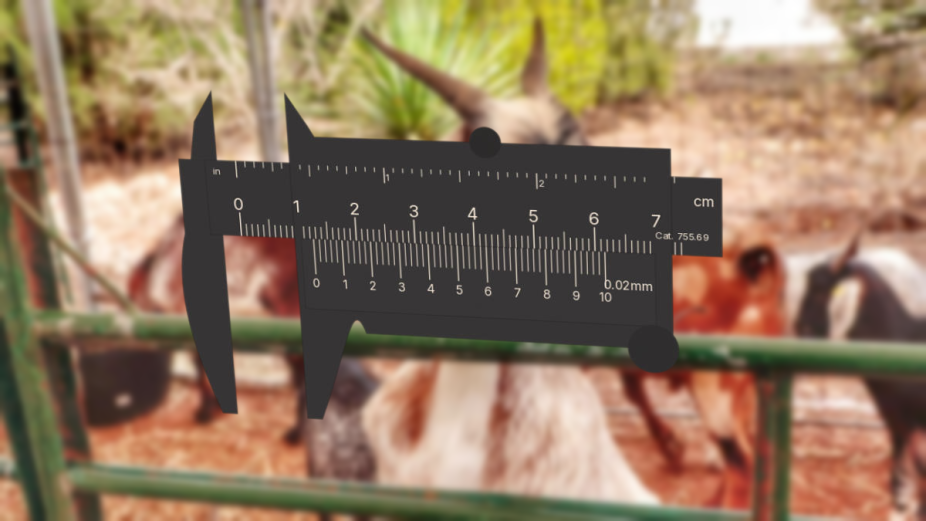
mm 12.6
